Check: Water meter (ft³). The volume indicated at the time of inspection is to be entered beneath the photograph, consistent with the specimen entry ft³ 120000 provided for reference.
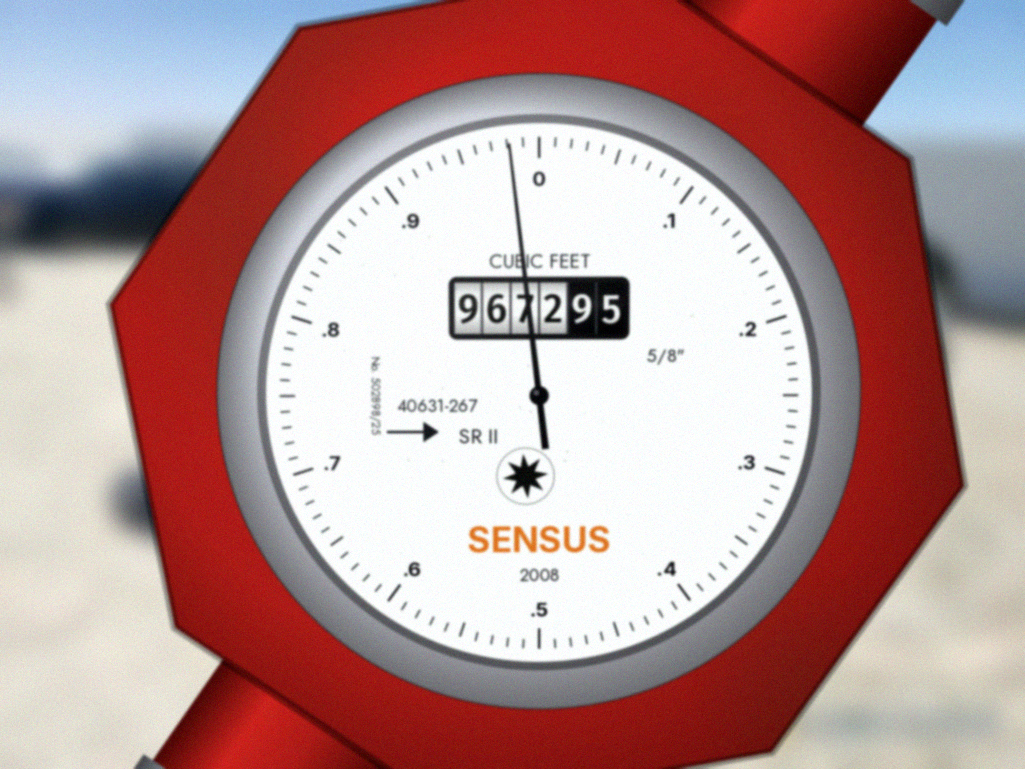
ft³ 967294.98
